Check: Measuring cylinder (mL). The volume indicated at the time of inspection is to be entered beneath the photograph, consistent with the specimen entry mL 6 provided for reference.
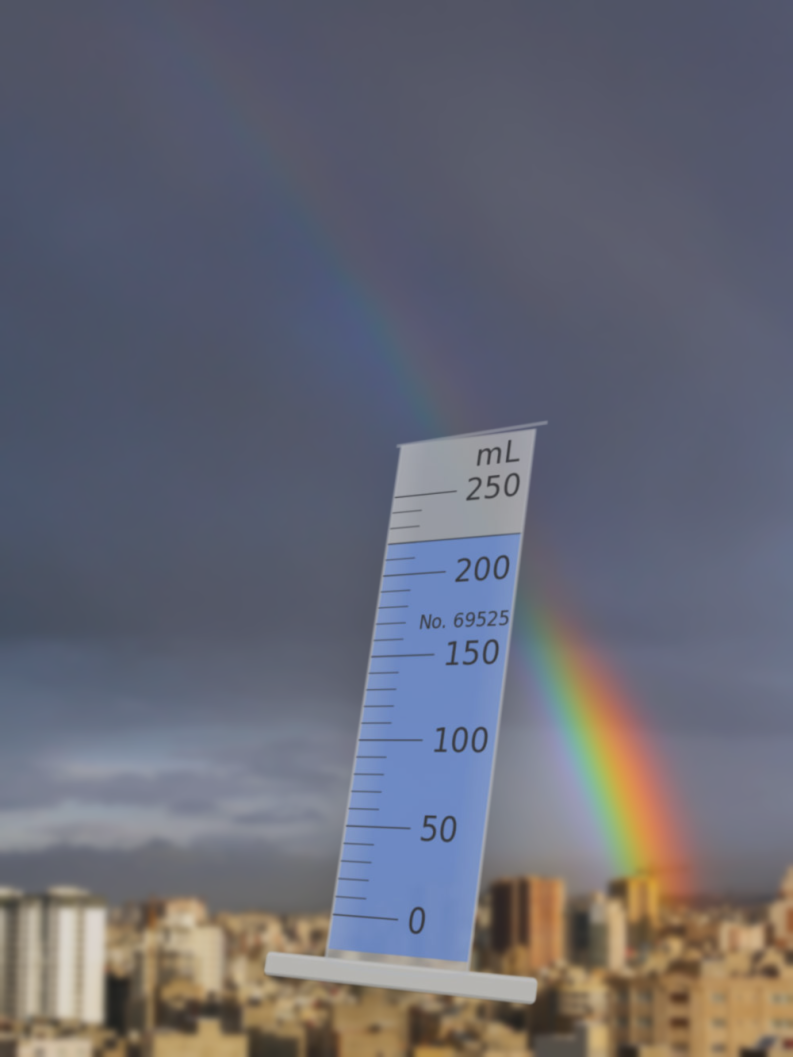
mL 220
